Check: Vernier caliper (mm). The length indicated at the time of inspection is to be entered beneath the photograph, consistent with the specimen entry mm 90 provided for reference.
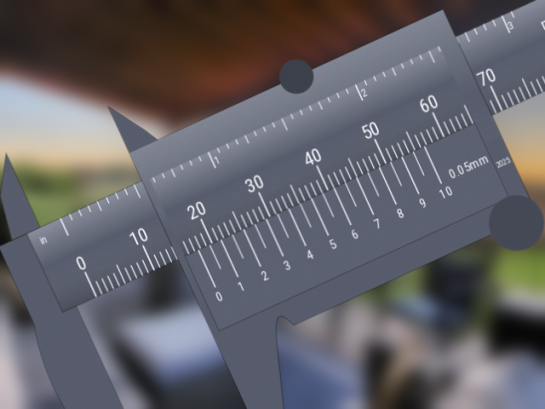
mm 17.6
